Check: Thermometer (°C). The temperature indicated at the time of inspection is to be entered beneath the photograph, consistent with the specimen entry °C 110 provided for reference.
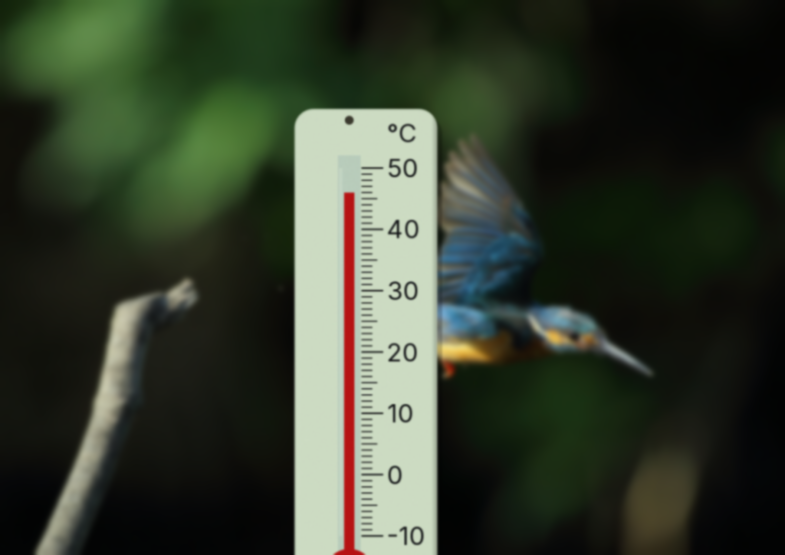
°C 46
